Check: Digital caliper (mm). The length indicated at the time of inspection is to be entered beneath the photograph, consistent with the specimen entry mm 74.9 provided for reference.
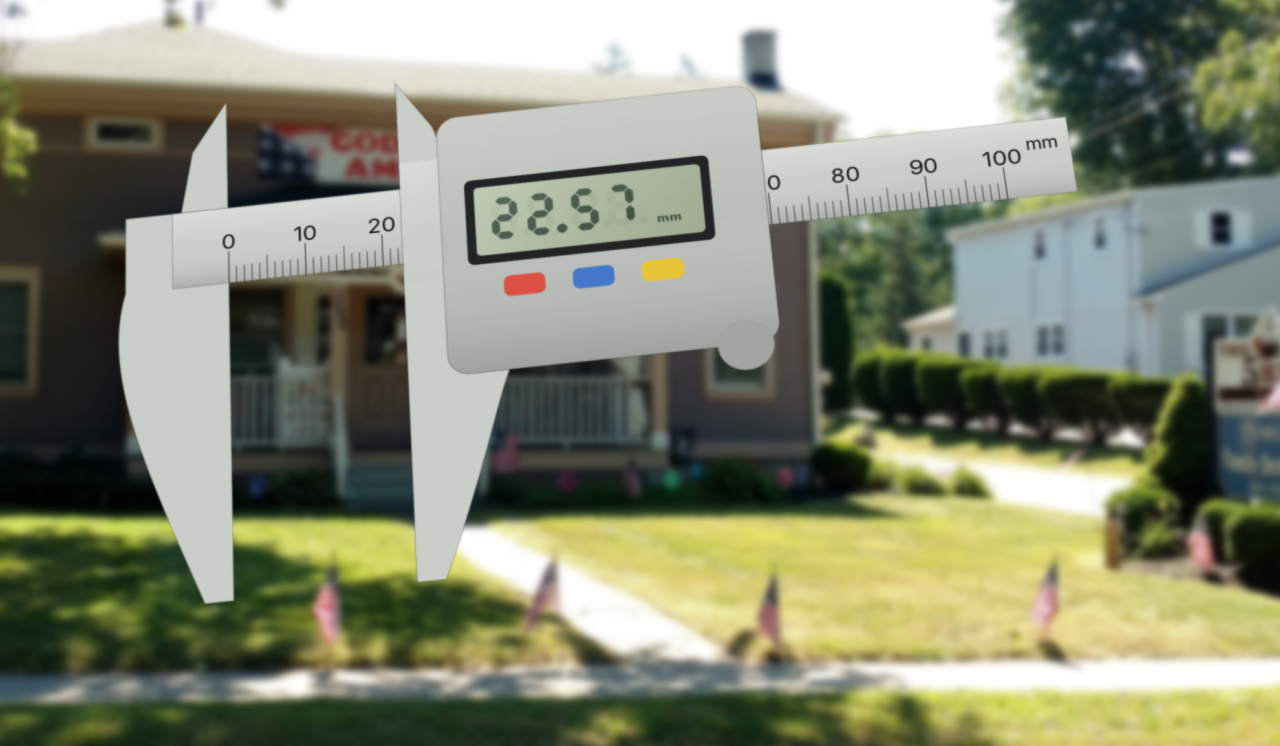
mm 22.57
